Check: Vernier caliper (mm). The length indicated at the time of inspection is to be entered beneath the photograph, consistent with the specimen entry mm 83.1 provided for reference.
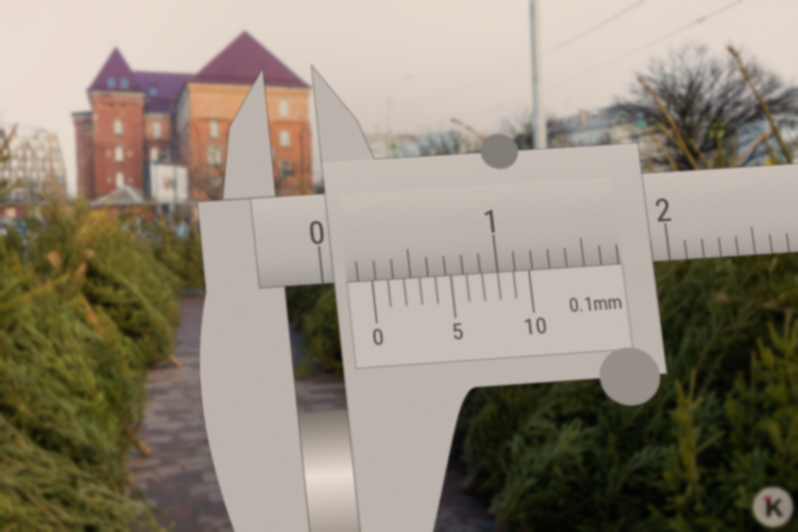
mm 2.8
